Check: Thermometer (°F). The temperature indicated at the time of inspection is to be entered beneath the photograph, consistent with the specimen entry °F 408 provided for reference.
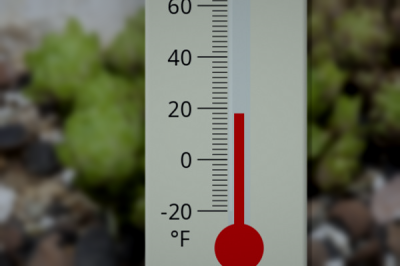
°F 18
